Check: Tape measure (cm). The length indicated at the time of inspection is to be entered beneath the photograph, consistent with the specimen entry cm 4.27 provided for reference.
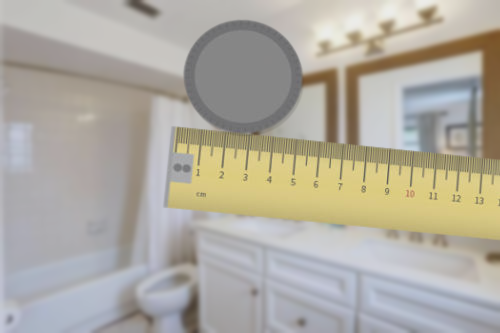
cm 5
